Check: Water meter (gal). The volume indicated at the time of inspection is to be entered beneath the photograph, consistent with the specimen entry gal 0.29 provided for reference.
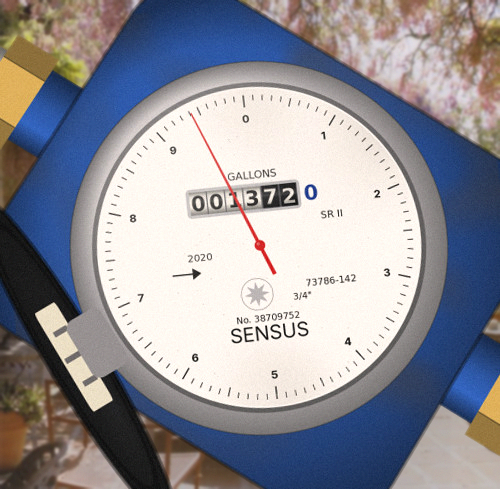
gal 13719.4
